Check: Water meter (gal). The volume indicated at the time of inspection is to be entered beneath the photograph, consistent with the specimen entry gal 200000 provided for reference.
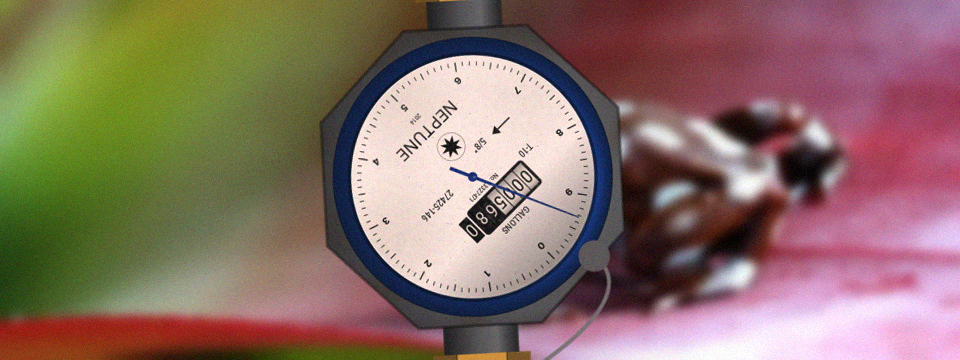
gal 5679.3
